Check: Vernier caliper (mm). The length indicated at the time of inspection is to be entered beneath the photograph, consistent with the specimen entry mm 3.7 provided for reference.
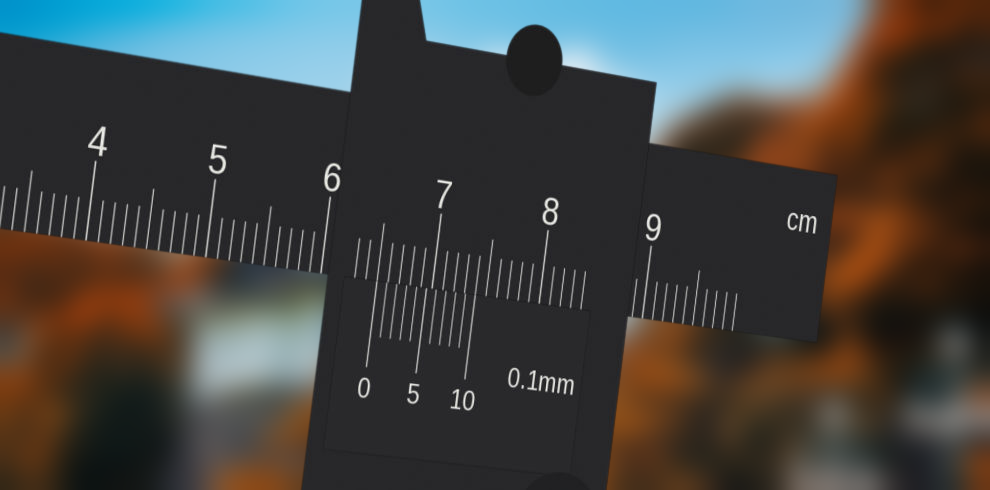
mm 65.0
